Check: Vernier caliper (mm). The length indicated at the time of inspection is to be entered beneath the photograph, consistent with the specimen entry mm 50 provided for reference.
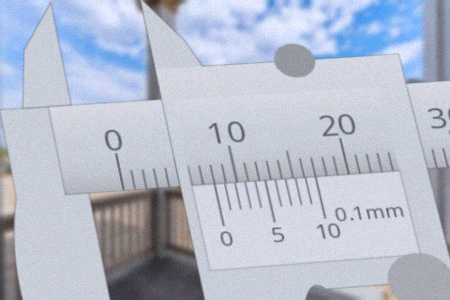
mm 8.0
